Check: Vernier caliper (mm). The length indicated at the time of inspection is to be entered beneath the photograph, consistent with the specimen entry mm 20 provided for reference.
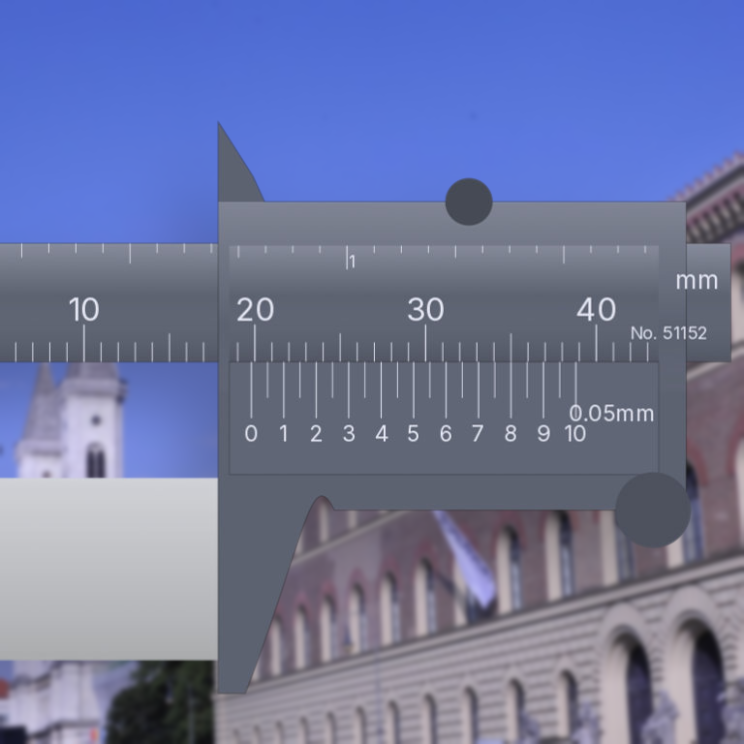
mm 19.8
